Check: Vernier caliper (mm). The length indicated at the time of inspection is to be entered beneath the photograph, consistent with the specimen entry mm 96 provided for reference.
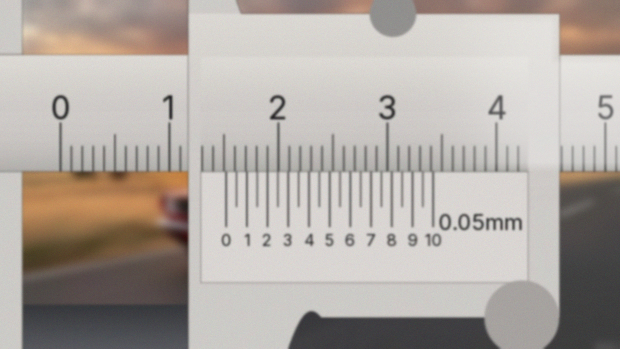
mm 15.2
